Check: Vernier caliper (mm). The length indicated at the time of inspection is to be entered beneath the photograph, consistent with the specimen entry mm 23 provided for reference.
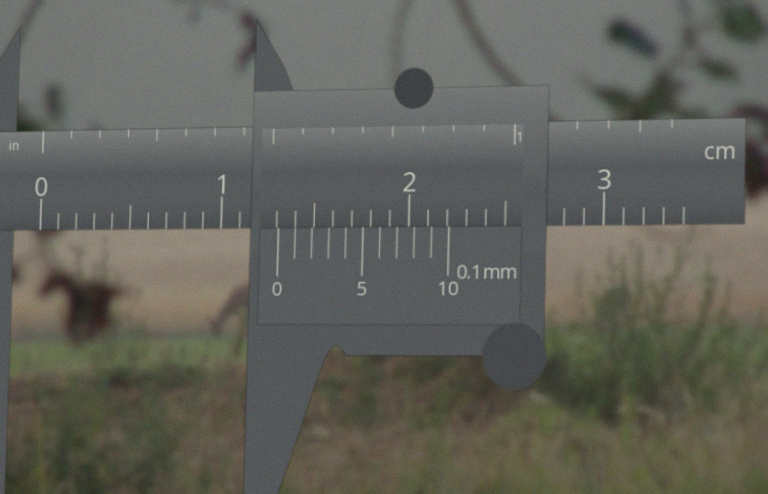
mm 13.1
